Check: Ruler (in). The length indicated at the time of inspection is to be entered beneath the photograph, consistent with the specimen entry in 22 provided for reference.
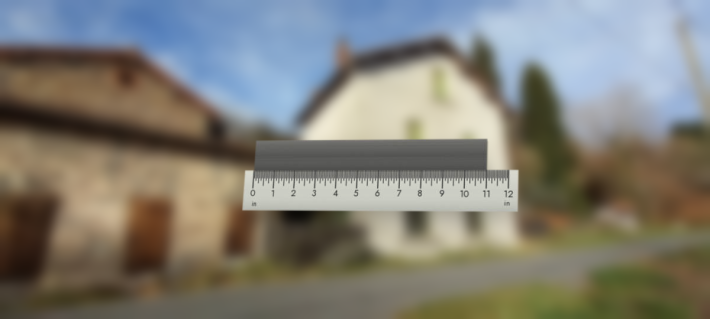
in 11
